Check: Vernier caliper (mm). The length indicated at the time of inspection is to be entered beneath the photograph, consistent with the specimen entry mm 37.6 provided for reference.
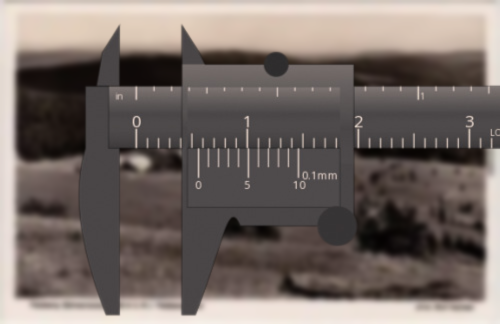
mm 5.6
